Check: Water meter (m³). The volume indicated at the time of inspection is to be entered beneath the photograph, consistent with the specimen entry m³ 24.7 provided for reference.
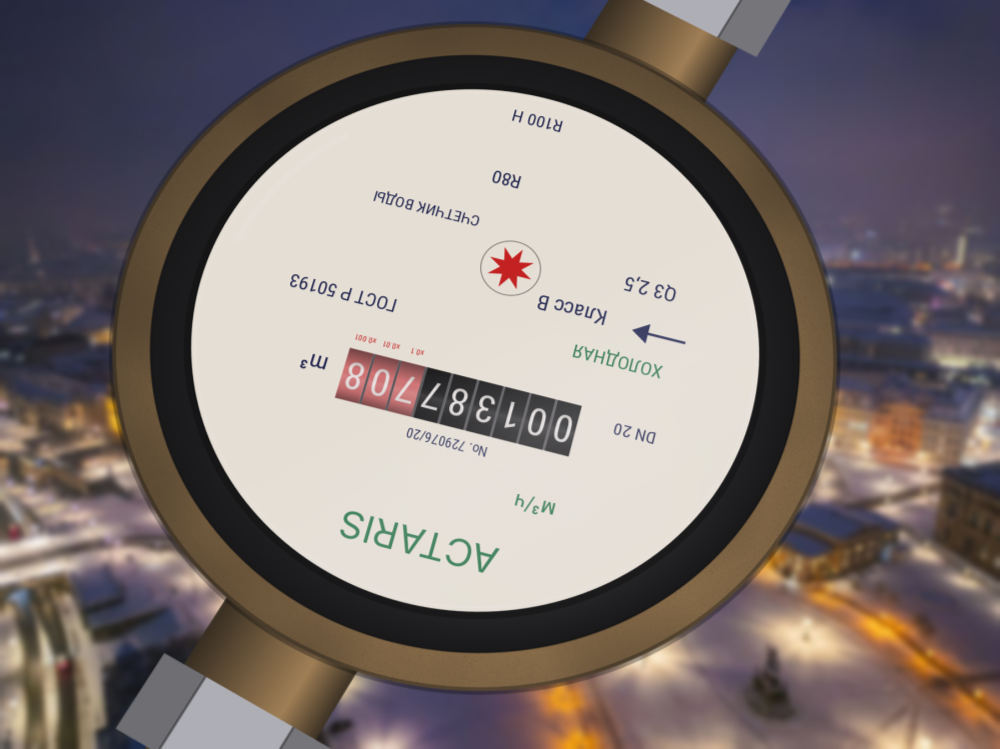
m³ 1387.708
